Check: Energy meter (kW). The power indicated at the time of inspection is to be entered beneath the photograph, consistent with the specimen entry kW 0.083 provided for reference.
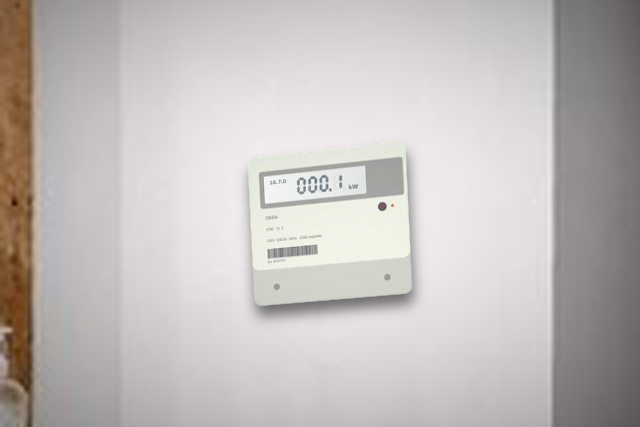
kW 0.1
